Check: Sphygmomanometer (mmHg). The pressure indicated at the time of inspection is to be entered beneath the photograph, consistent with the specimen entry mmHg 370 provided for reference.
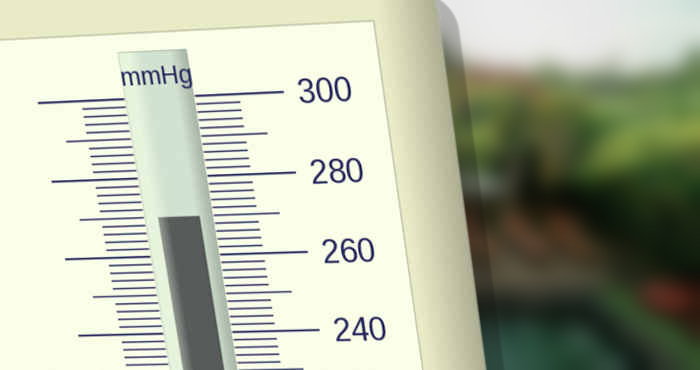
mmHg 270
